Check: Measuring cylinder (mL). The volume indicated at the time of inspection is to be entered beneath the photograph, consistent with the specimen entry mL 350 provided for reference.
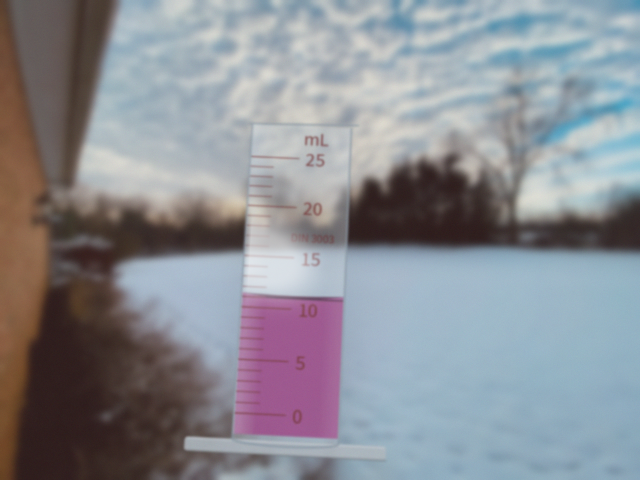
mL 11
